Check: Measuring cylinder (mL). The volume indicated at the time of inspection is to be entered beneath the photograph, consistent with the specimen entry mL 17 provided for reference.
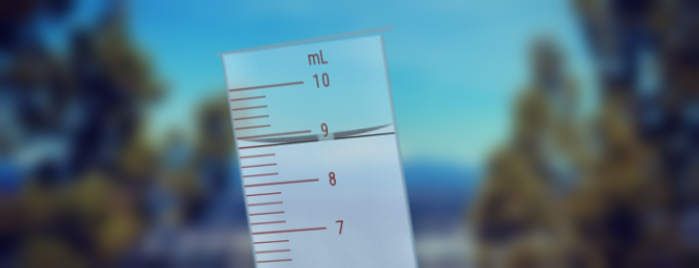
mL 8.8
